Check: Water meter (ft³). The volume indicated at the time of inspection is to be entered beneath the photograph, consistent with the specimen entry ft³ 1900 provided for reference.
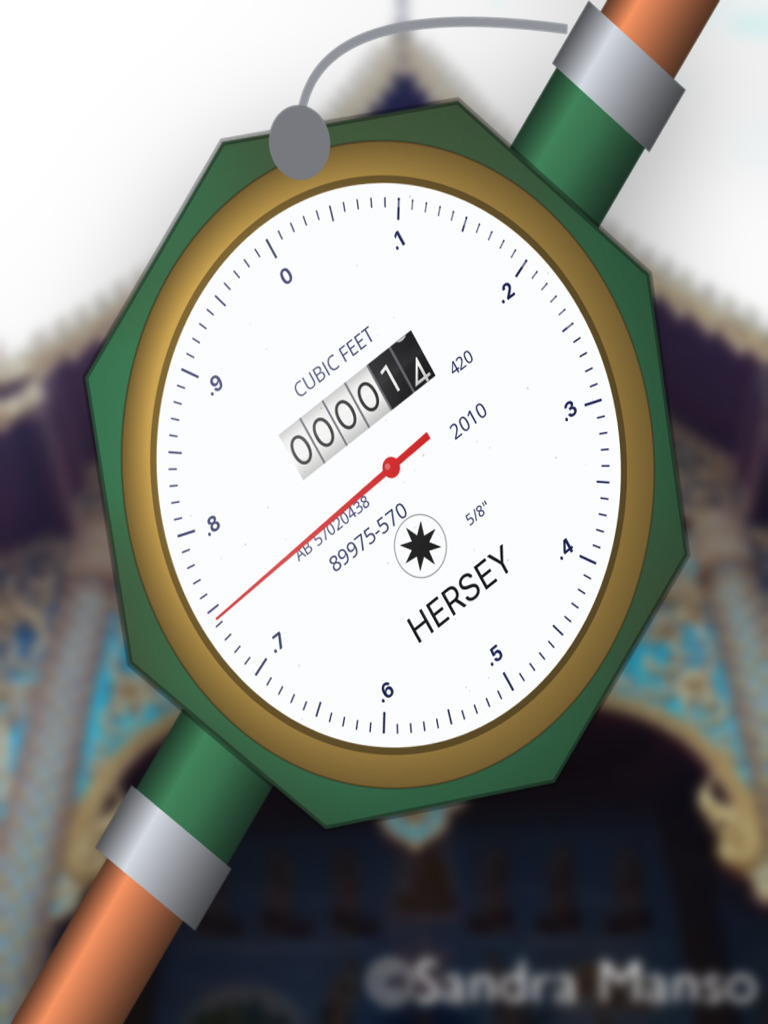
ft³ 13.74
